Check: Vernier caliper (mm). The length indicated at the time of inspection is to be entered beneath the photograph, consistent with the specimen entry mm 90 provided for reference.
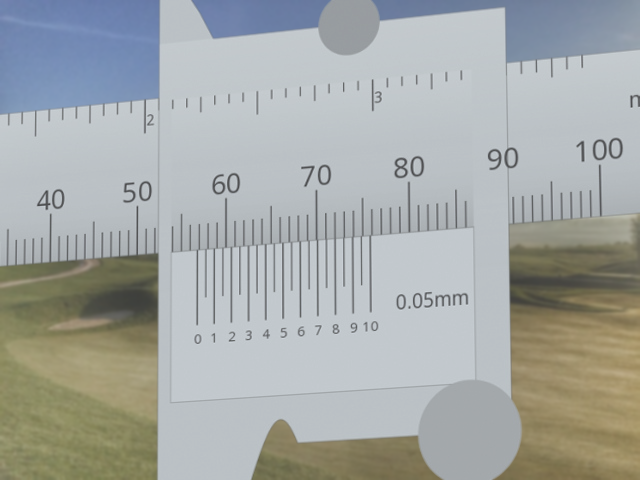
mm 56.8
